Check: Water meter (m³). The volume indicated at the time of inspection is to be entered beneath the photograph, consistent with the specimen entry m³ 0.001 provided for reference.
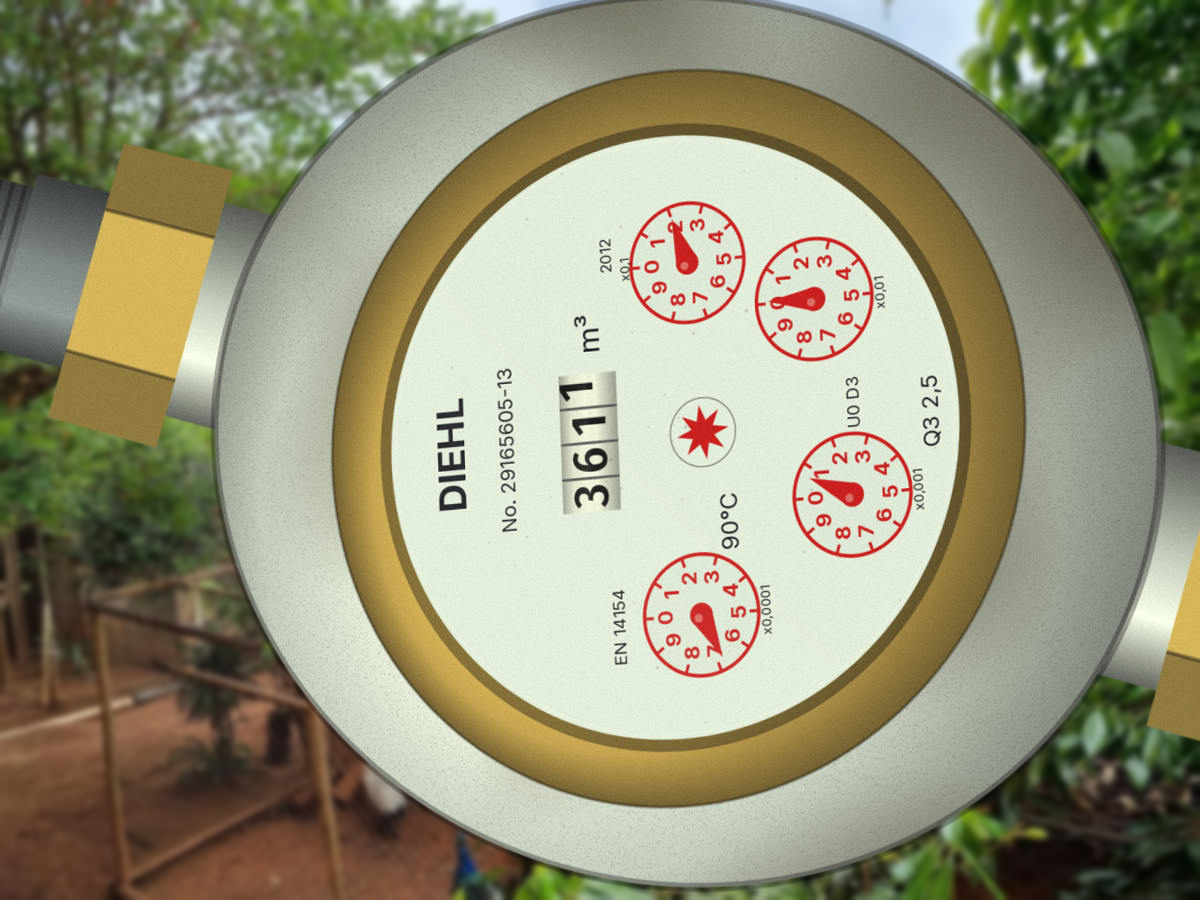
m³ 3611.2006
